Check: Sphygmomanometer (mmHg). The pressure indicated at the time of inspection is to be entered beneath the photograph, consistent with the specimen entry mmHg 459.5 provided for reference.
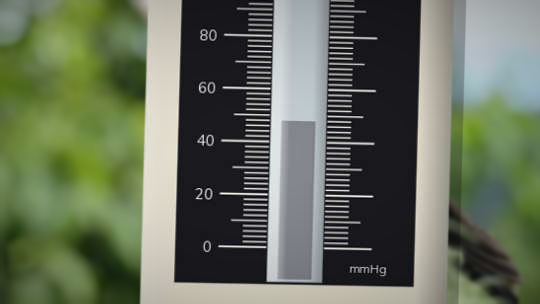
mmHg 48
